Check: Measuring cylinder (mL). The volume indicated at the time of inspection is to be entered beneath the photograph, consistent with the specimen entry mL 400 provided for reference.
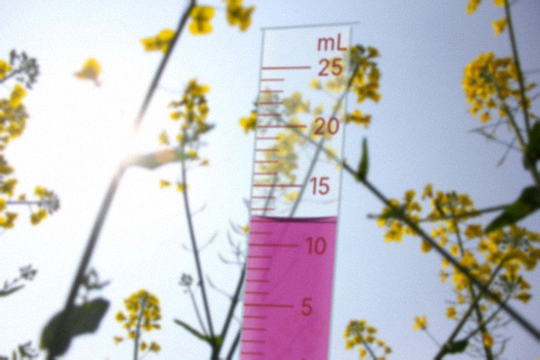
mL 12
